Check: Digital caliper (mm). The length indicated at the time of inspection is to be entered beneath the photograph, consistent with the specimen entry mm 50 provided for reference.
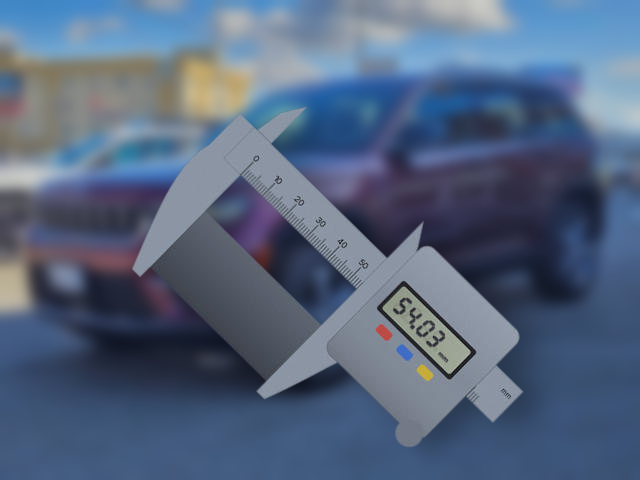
mm 54.03
